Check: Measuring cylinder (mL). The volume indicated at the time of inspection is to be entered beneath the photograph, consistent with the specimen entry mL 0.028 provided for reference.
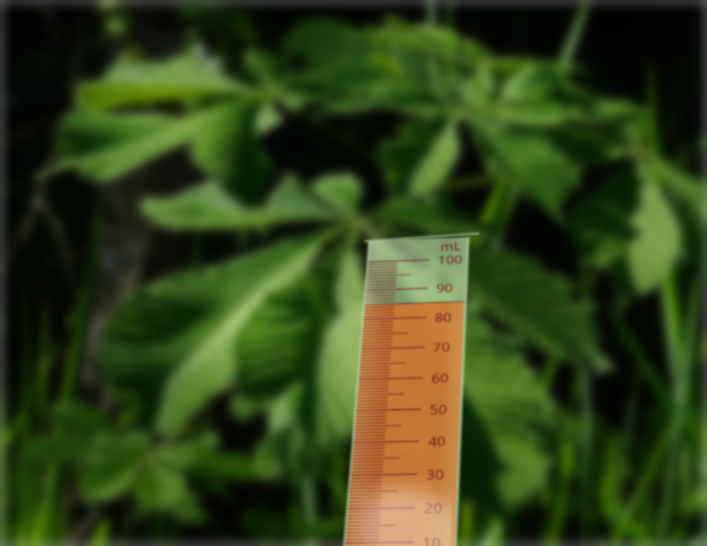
mL 85
